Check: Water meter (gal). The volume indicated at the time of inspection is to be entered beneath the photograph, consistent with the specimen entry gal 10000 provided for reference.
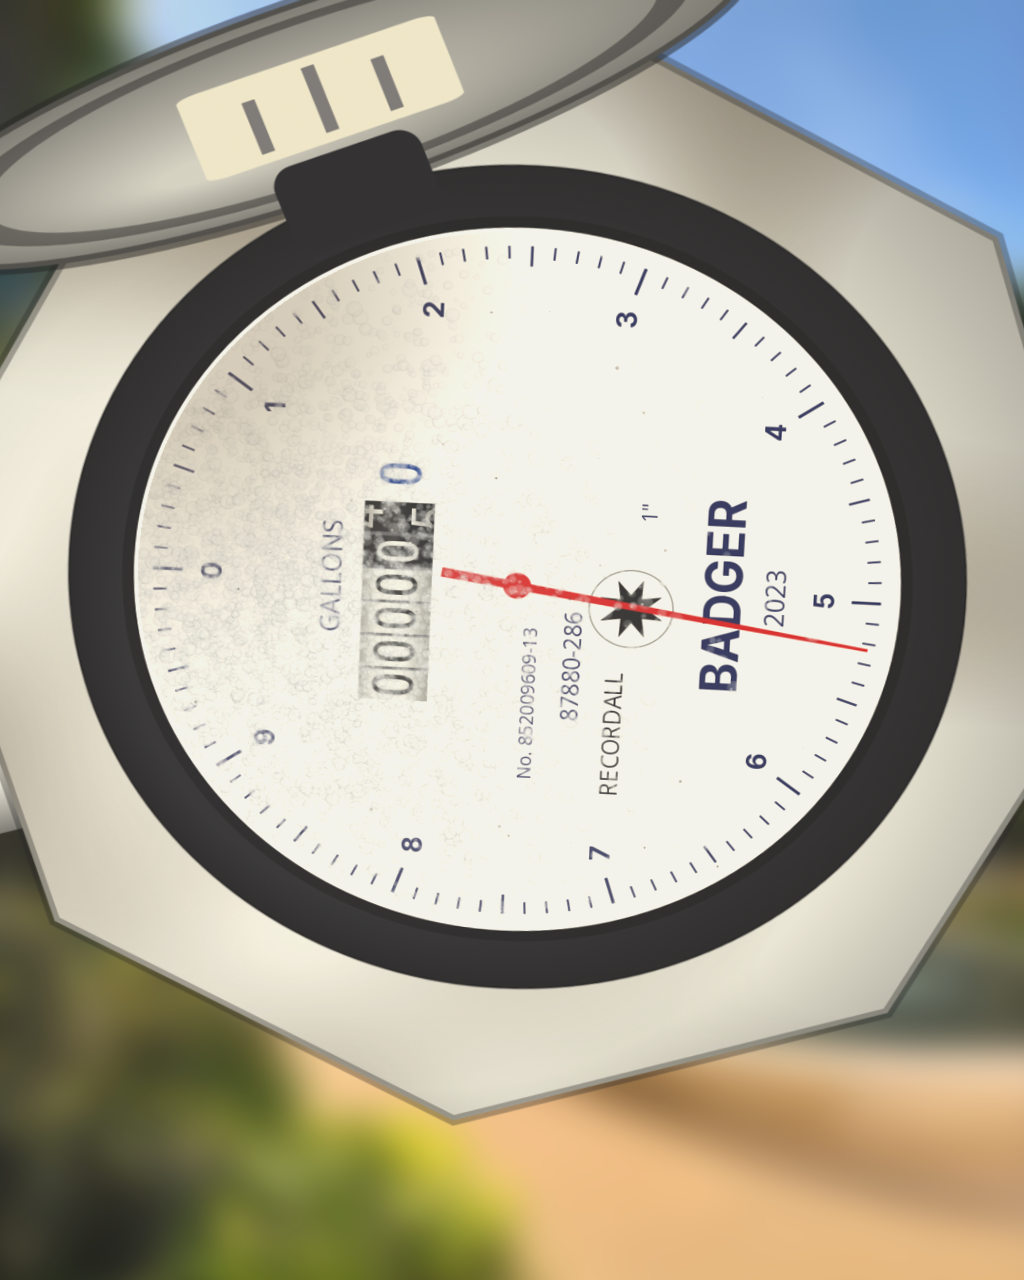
gal 45.2
